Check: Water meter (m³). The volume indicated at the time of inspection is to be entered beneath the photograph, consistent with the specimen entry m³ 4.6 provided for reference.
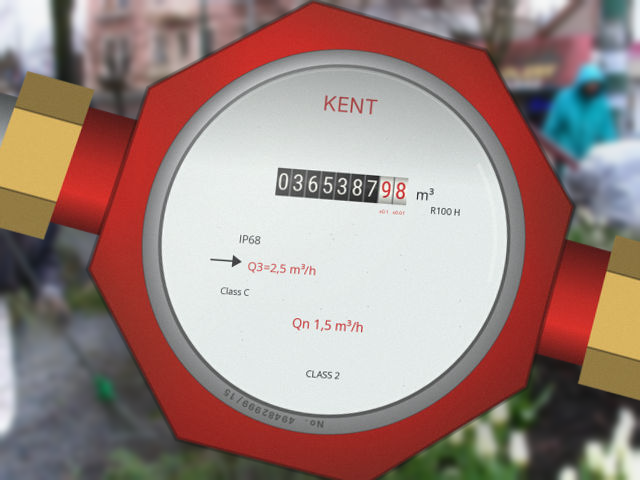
m³ 365387.98
